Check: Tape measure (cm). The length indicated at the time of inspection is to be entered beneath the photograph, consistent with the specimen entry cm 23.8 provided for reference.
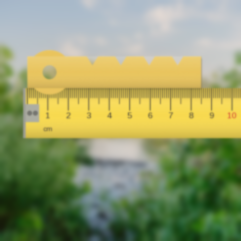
cm 8.5
